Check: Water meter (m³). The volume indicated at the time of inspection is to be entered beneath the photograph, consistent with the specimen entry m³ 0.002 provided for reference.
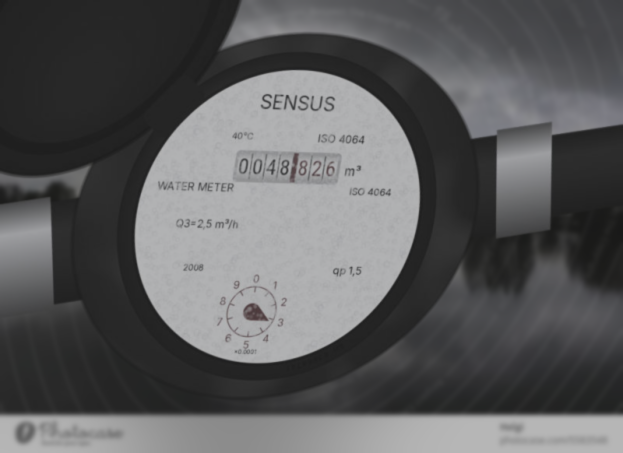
m³ 48.8263
